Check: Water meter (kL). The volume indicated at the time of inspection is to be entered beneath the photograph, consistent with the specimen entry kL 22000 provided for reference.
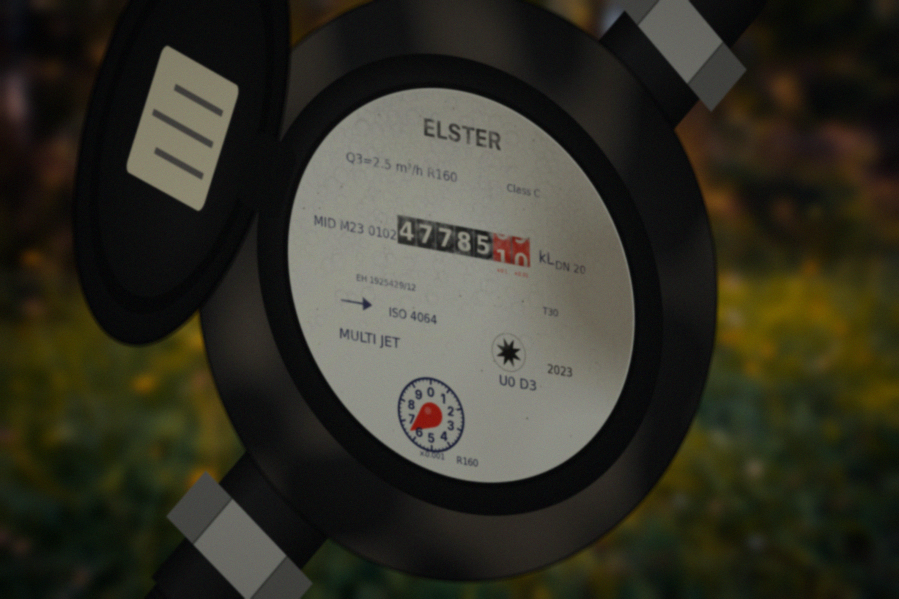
kL 47785.096
